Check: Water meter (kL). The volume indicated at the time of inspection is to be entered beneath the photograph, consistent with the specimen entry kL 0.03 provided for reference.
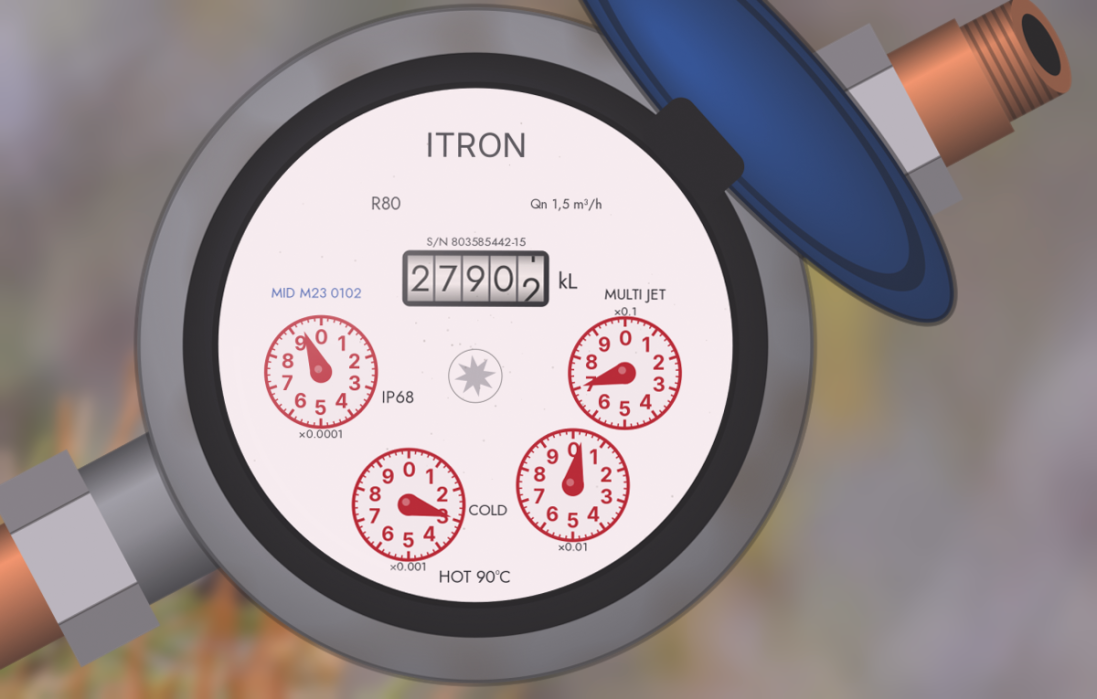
kL 27901.7029
